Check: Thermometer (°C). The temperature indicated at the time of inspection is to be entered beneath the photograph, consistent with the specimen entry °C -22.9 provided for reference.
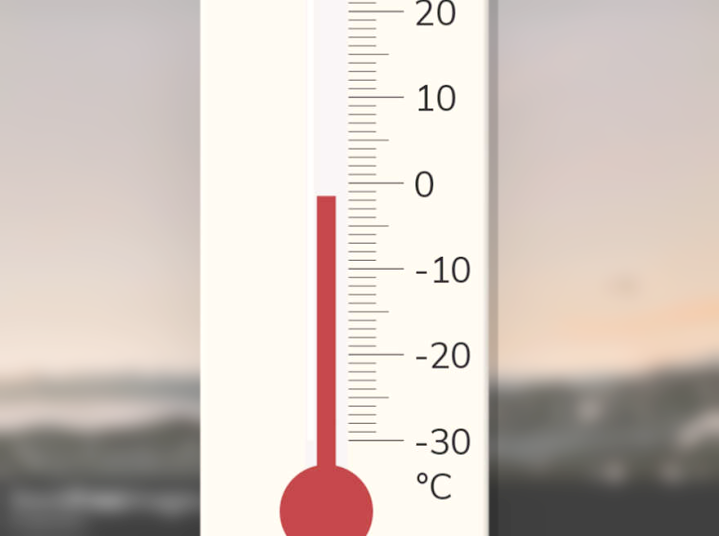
°C -1.5
